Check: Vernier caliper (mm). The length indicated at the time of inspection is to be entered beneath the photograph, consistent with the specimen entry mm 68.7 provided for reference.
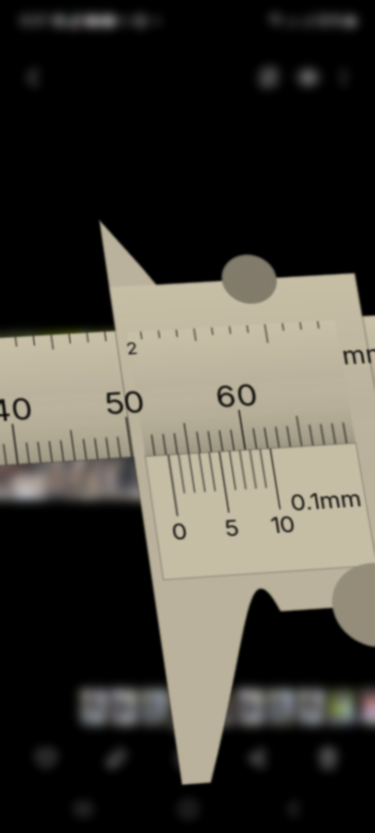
mm 53.2
